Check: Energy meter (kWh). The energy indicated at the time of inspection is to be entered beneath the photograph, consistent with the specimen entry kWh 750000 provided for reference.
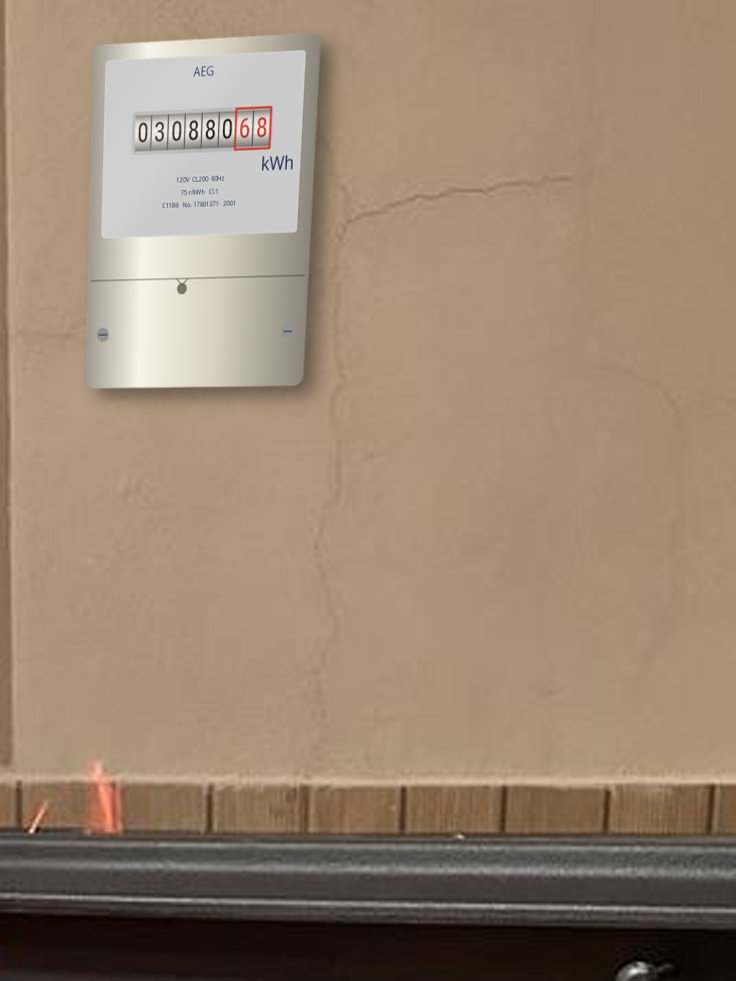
kWh 30880.68
